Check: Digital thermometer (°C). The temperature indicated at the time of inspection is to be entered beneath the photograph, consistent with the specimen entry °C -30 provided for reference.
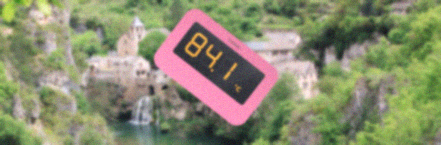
°C 84.1
